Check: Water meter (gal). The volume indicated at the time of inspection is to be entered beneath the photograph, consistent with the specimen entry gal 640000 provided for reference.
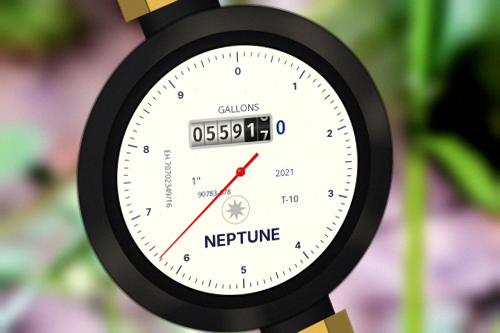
gal 559166.3
